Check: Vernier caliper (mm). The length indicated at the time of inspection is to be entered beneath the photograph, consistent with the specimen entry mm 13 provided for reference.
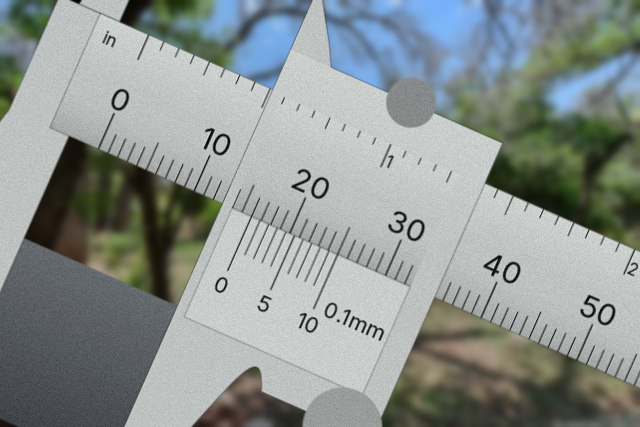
mm 16.0
